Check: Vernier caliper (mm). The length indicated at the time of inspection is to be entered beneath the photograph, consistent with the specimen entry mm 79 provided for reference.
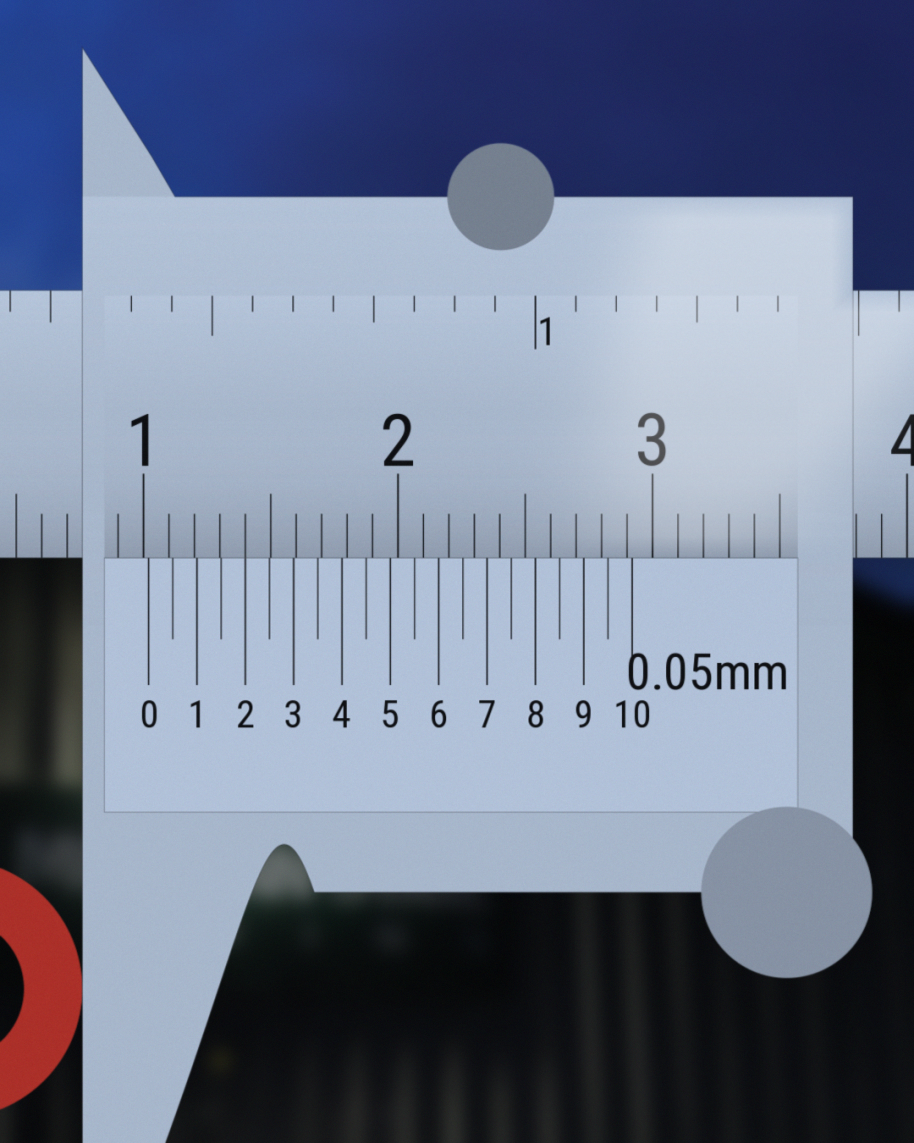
mm 10.20
